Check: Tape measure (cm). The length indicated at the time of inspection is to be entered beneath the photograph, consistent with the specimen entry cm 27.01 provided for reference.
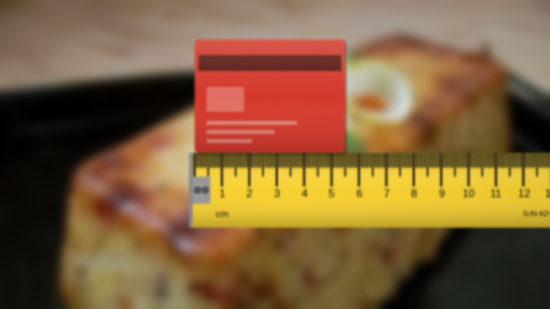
cm 5.5
